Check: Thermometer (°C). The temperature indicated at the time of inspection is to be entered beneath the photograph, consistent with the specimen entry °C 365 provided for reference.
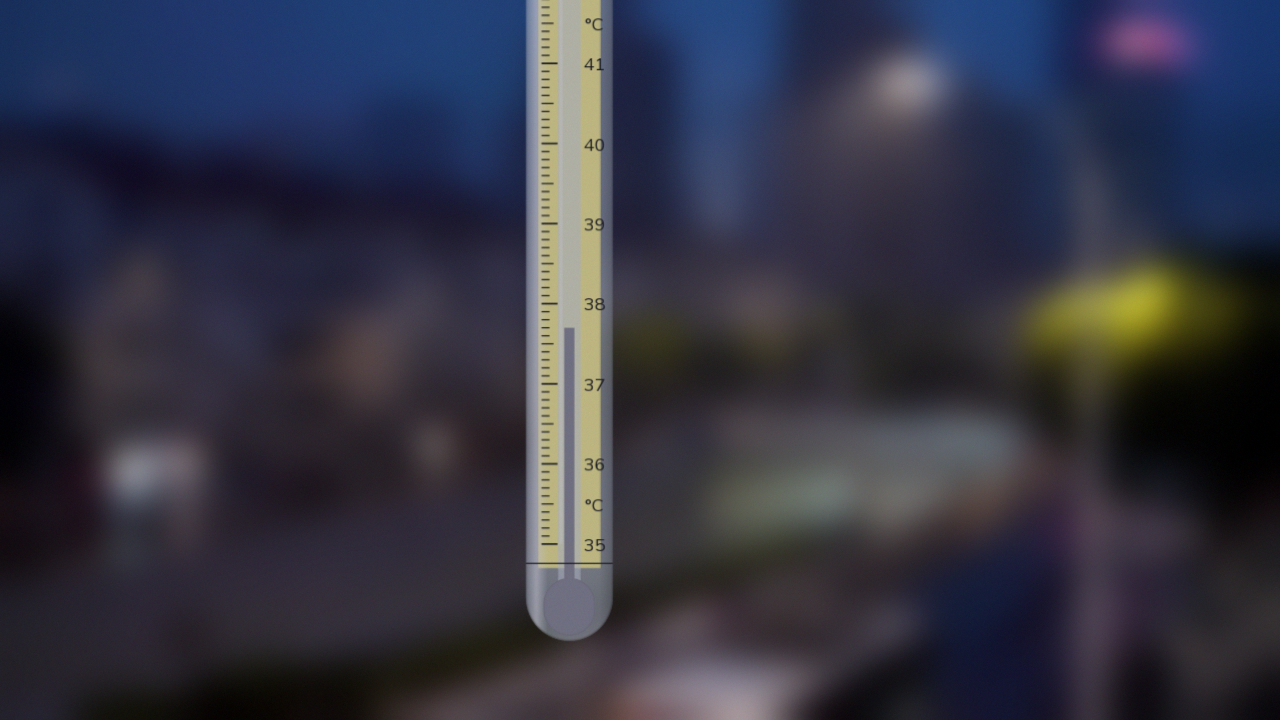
°C 37.7
